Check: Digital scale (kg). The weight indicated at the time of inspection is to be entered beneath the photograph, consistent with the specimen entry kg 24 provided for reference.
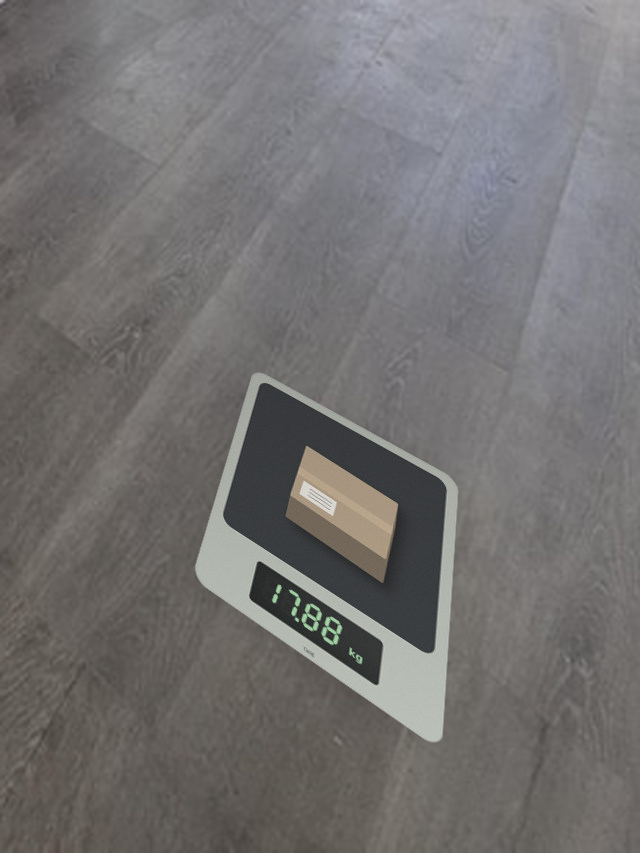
kg 17.88
